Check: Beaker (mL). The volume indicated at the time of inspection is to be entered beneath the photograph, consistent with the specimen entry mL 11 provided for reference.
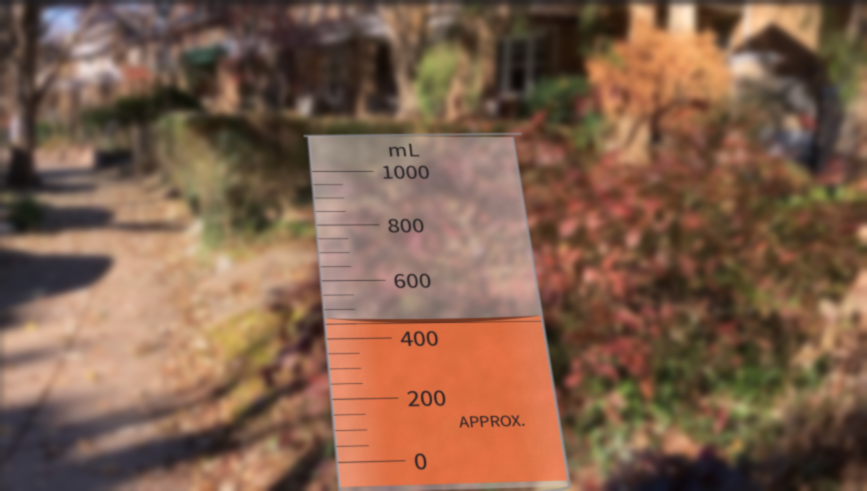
mL 450
